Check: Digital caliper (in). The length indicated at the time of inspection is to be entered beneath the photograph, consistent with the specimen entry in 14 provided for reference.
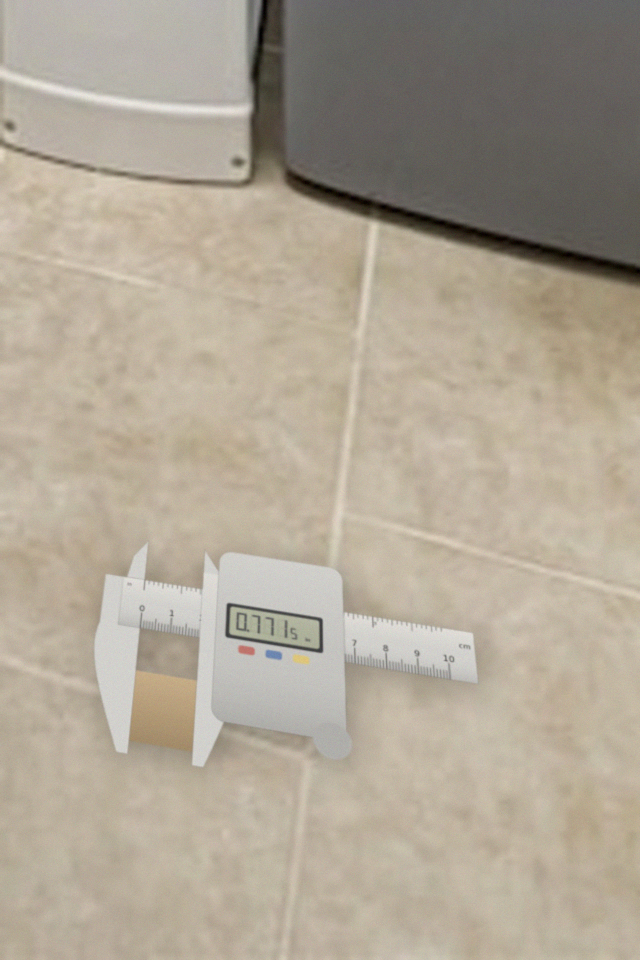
in 0.7715
